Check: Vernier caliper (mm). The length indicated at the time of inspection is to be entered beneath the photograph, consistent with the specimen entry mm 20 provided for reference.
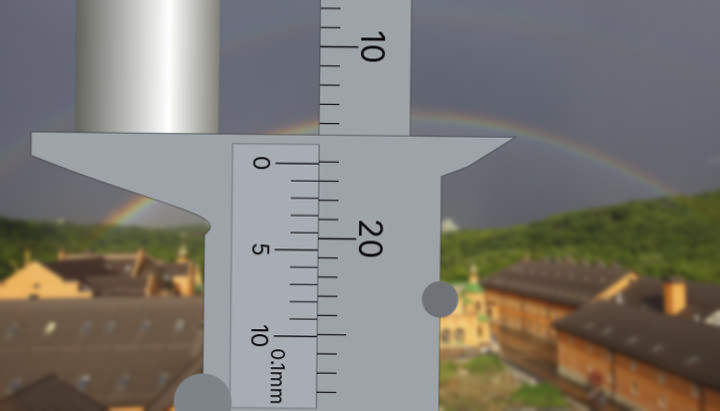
mm 16.1
